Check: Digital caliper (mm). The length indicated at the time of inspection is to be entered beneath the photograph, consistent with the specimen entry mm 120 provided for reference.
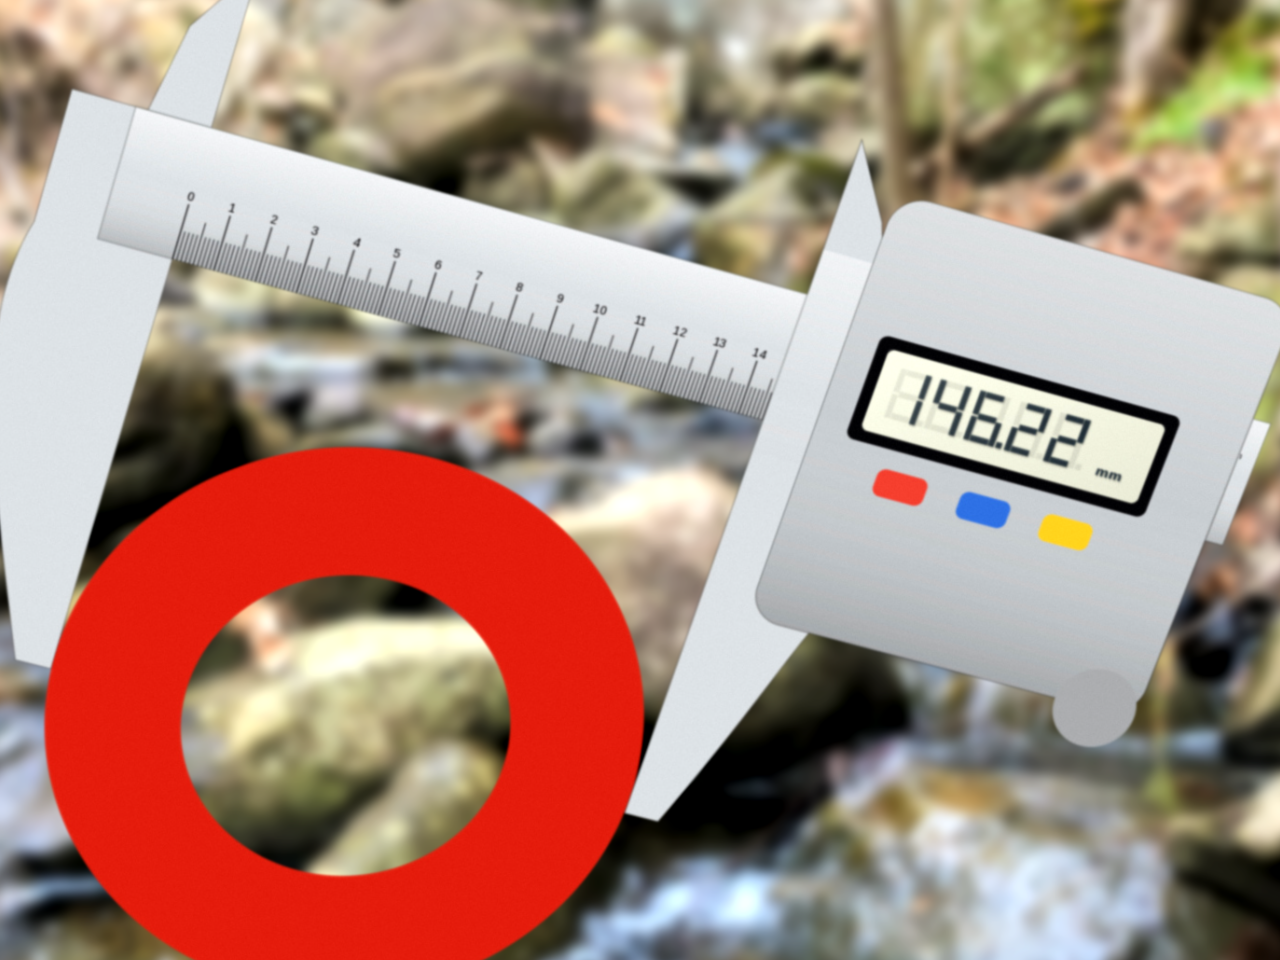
mm 146.22
